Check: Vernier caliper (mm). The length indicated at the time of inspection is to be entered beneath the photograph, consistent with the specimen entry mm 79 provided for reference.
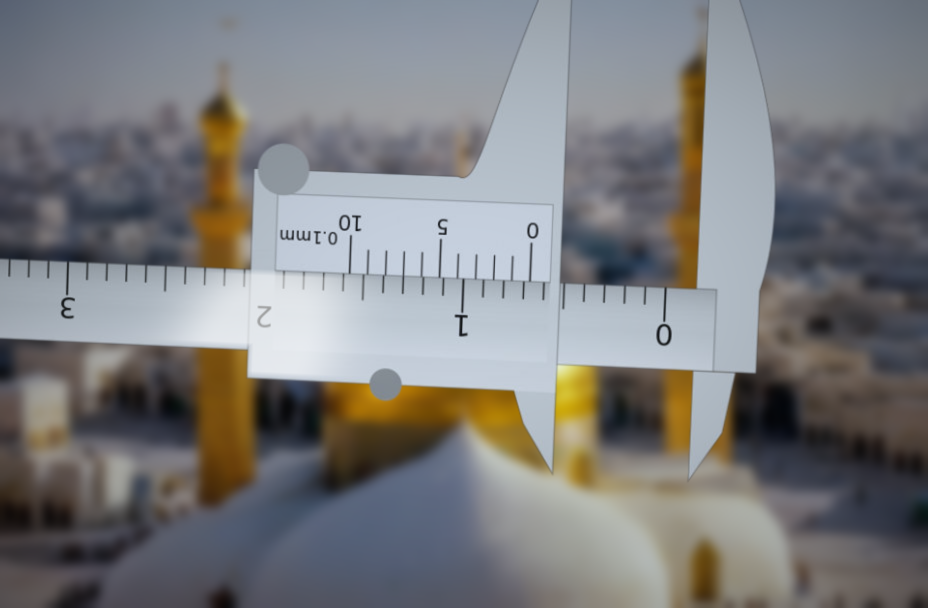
mm 6.7
